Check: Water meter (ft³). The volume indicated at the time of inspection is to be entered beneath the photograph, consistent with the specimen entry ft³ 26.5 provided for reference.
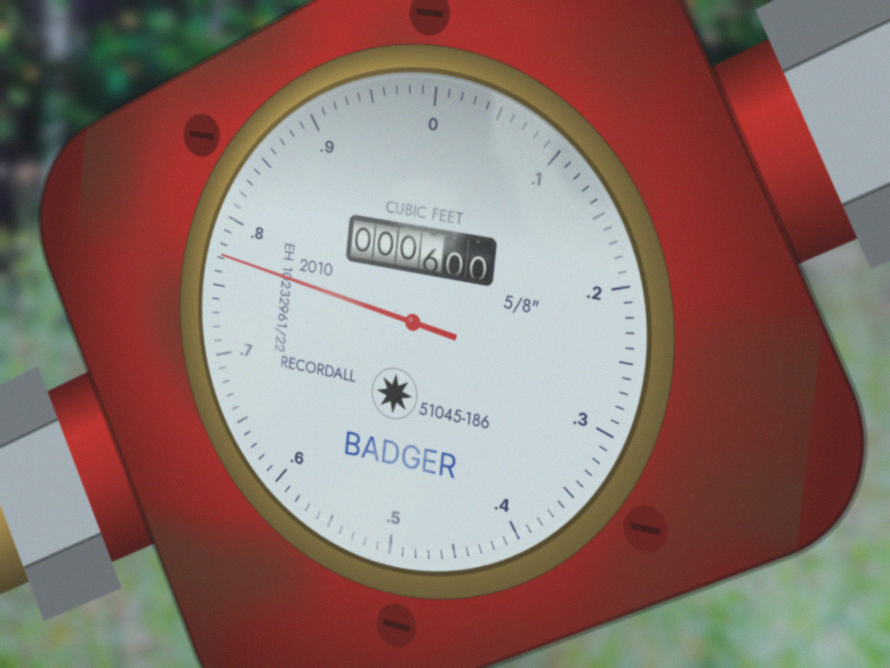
ft³ 599.77
